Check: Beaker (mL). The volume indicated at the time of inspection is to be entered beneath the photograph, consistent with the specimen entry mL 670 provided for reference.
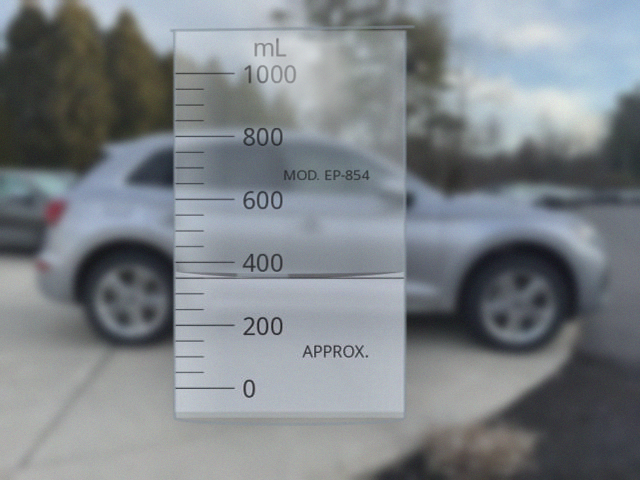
mL 350
